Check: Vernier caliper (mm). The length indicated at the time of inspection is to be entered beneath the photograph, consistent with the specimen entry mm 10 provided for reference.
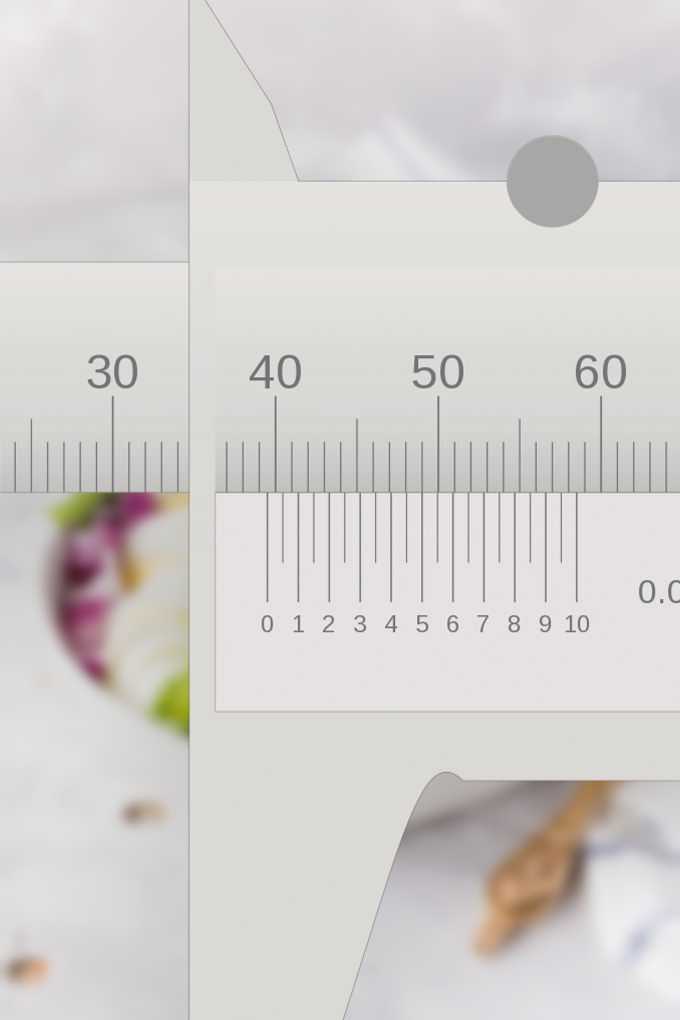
mm 39.5
